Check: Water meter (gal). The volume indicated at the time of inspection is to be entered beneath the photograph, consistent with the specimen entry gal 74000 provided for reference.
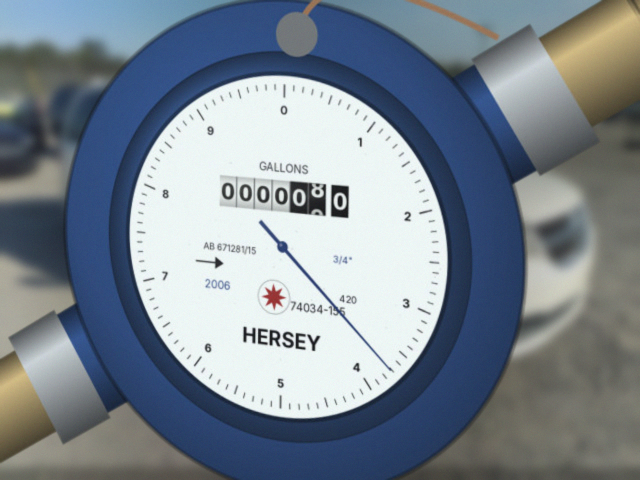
gal 83.7
